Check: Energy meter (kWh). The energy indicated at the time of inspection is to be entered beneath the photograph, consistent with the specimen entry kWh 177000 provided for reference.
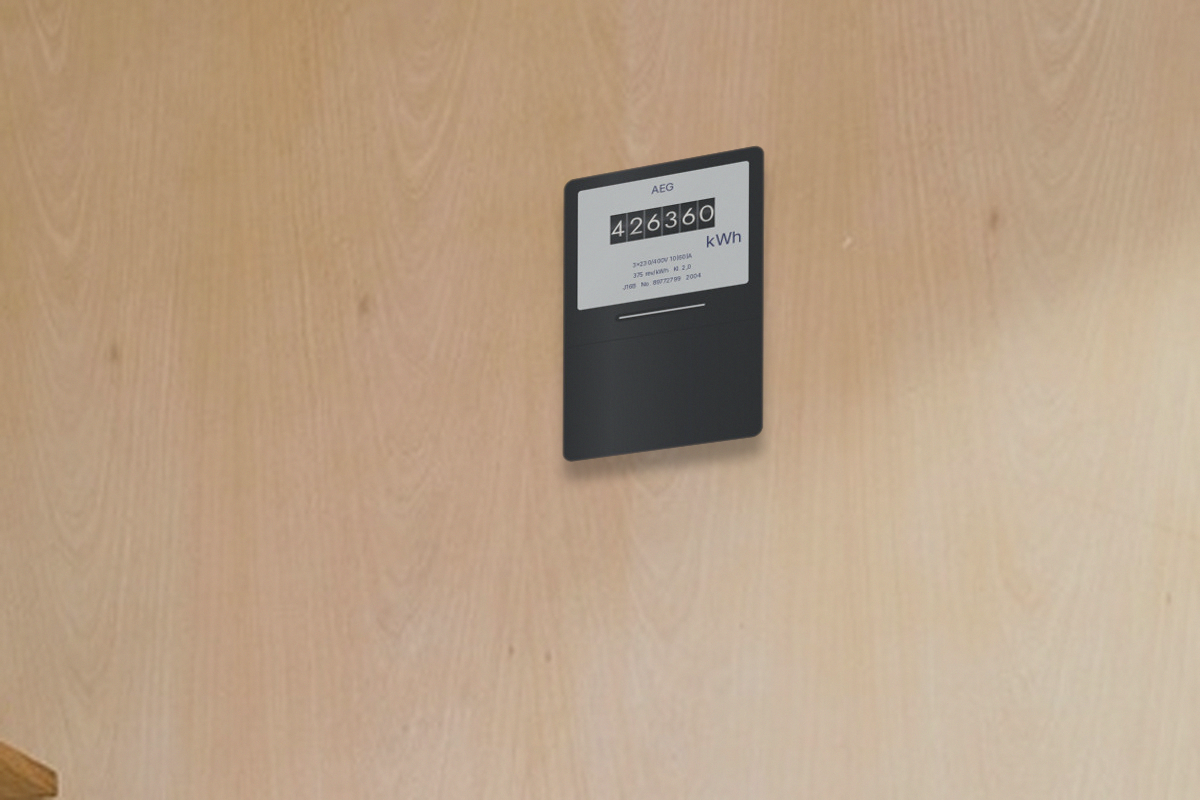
kWh 426360
